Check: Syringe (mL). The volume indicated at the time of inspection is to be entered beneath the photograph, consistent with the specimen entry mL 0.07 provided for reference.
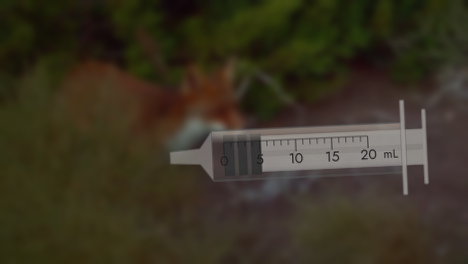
mL 0
